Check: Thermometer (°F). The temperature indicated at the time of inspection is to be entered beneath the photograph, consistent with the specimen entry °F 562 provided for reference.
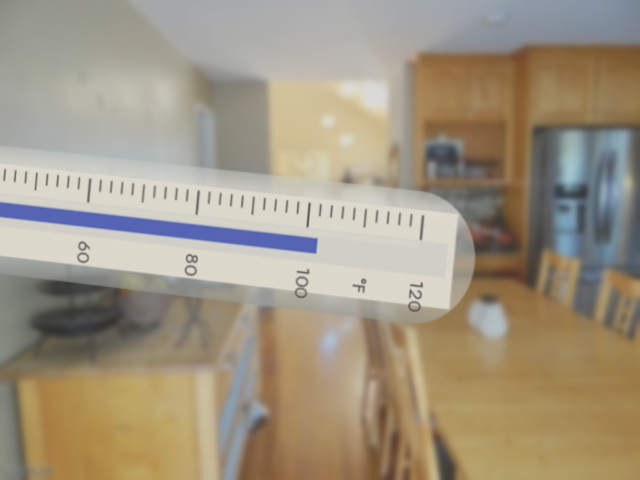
°F 102
